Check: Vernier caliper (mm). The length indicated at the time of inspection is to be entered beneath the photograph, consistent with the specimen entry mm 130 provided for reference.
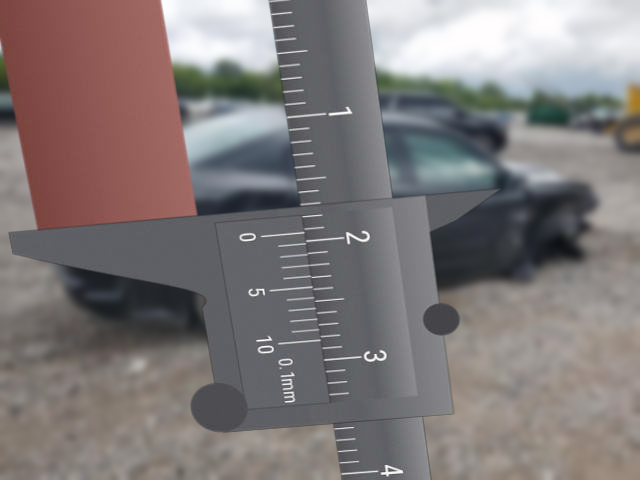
mm 19.3
